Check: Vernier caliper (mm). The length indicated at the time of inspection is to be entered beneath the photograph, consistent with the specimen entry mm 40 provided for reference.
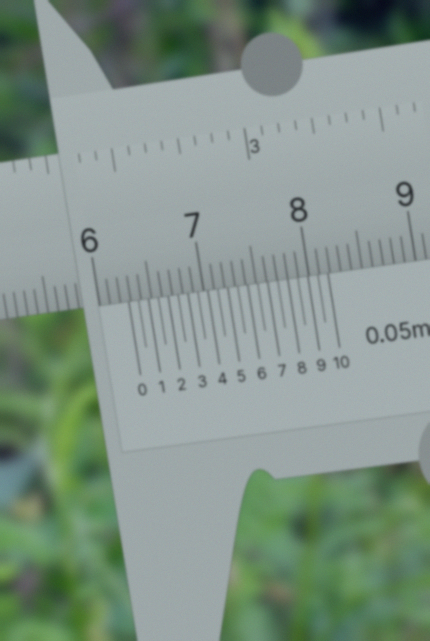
mm 62.8
